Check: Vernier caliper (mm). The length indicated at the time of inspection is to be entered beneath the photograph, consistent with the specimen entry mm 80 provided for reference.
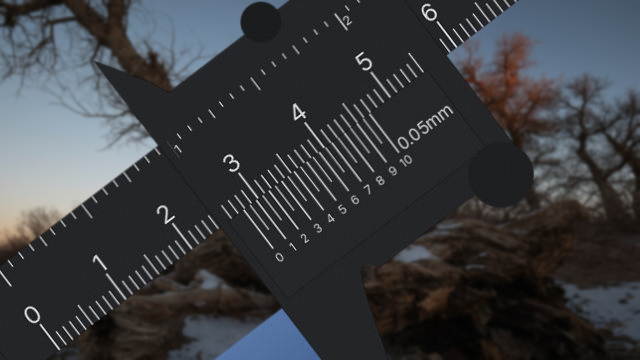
mm 27.8
